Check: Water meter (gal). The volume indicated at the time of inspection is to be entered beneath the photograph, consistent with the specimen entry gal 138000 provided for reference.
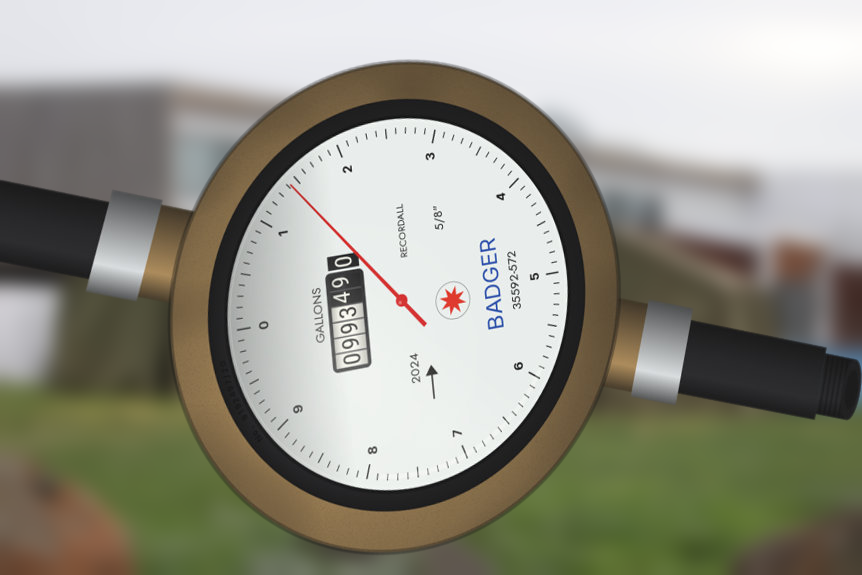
gal 993491.4
